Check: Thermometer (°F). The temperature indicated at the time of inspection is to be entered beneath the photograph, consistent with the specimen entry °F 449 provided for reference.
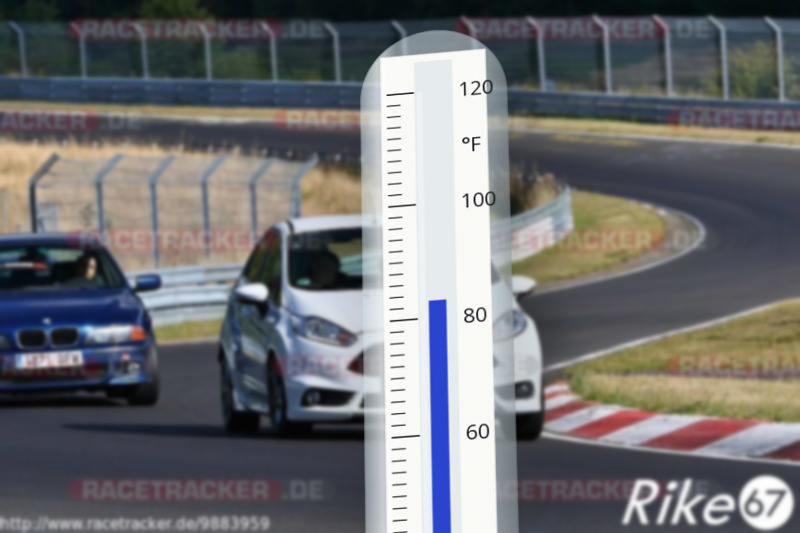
°F 83
